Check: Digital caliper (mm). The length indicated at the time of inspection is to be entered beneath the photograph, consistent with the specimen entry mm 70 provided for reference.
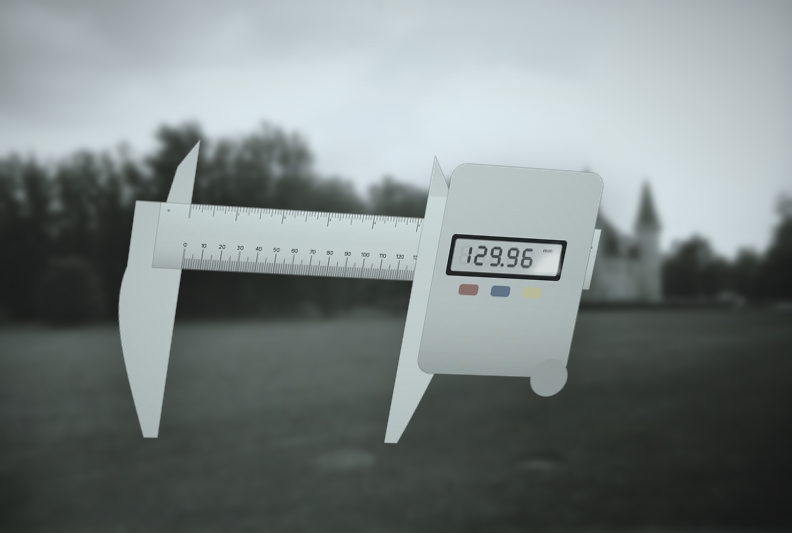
mm 129.96
